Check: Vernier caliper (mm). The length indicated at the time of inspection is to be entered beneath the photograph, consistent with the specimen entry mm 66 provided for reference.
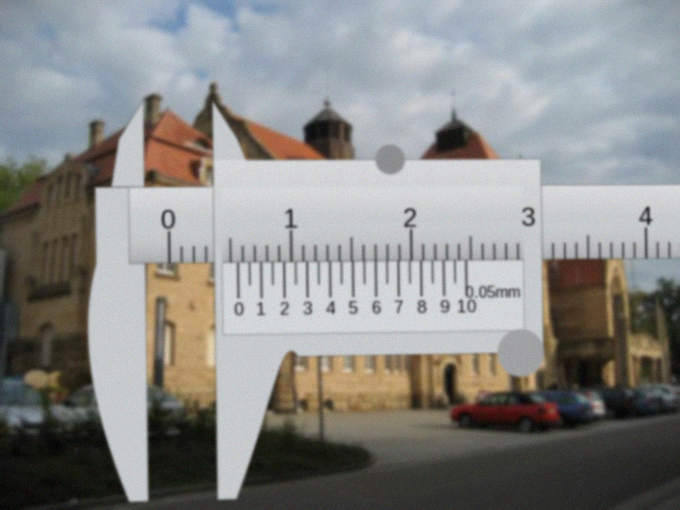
mm 5.6
